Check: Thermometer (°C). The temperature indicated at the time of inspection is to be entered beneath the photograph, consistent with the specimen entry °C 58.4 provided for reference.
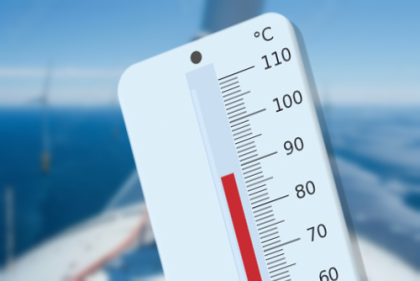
°C 89
